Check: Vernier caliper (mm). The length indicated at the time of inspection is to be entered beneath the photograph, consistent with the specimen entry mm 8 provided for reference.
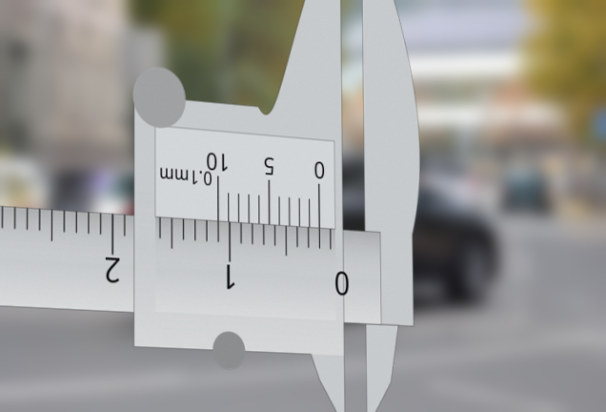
mm 2.0
